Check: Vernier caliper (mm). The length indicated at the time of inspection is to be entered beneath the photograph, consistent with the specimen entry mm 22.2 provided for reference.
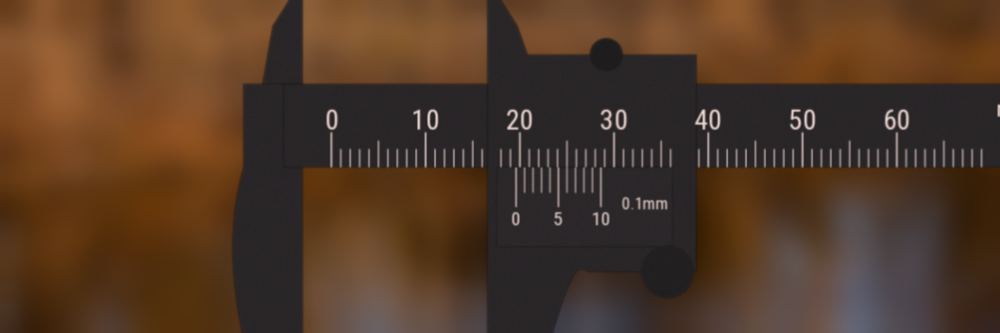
mm 19.6
